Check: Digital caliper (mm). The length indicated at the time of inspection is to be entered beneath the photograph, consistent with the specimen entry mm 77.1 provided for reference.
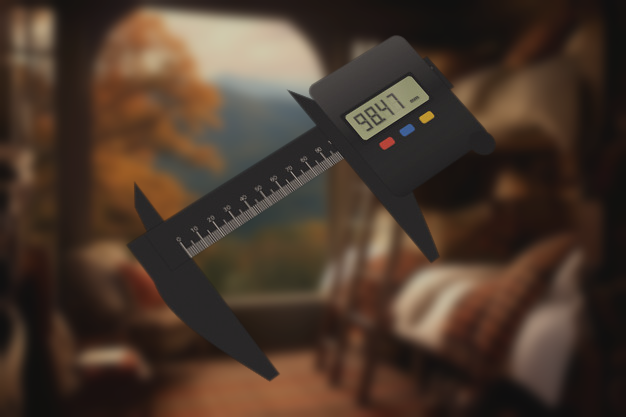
mm 98.47
